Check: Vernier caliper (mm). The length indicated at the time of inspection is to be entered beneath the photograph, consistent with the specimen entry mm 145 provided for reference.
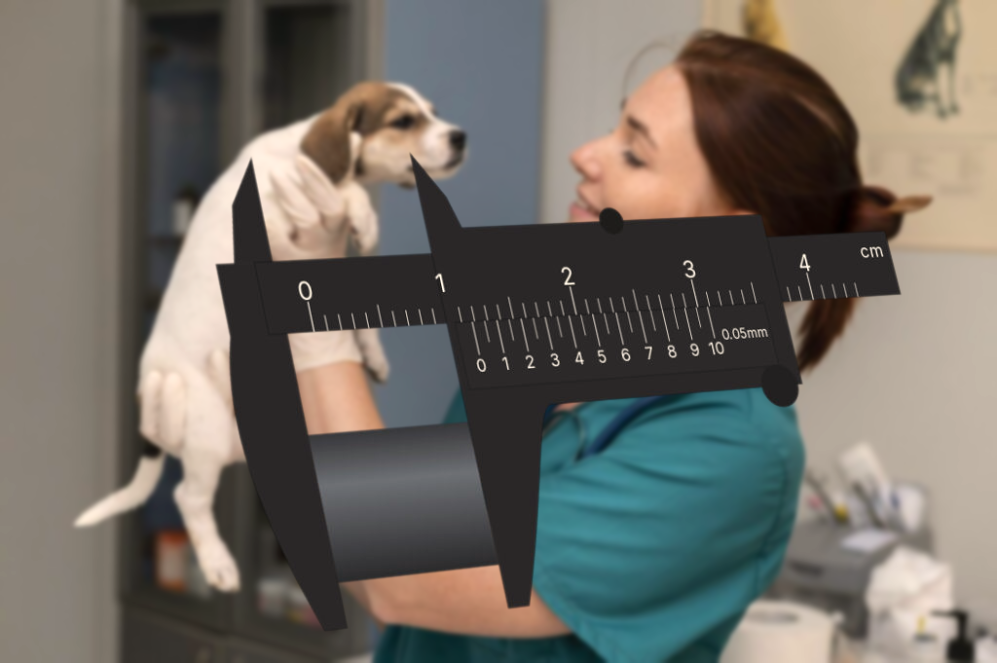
mm 11.8
